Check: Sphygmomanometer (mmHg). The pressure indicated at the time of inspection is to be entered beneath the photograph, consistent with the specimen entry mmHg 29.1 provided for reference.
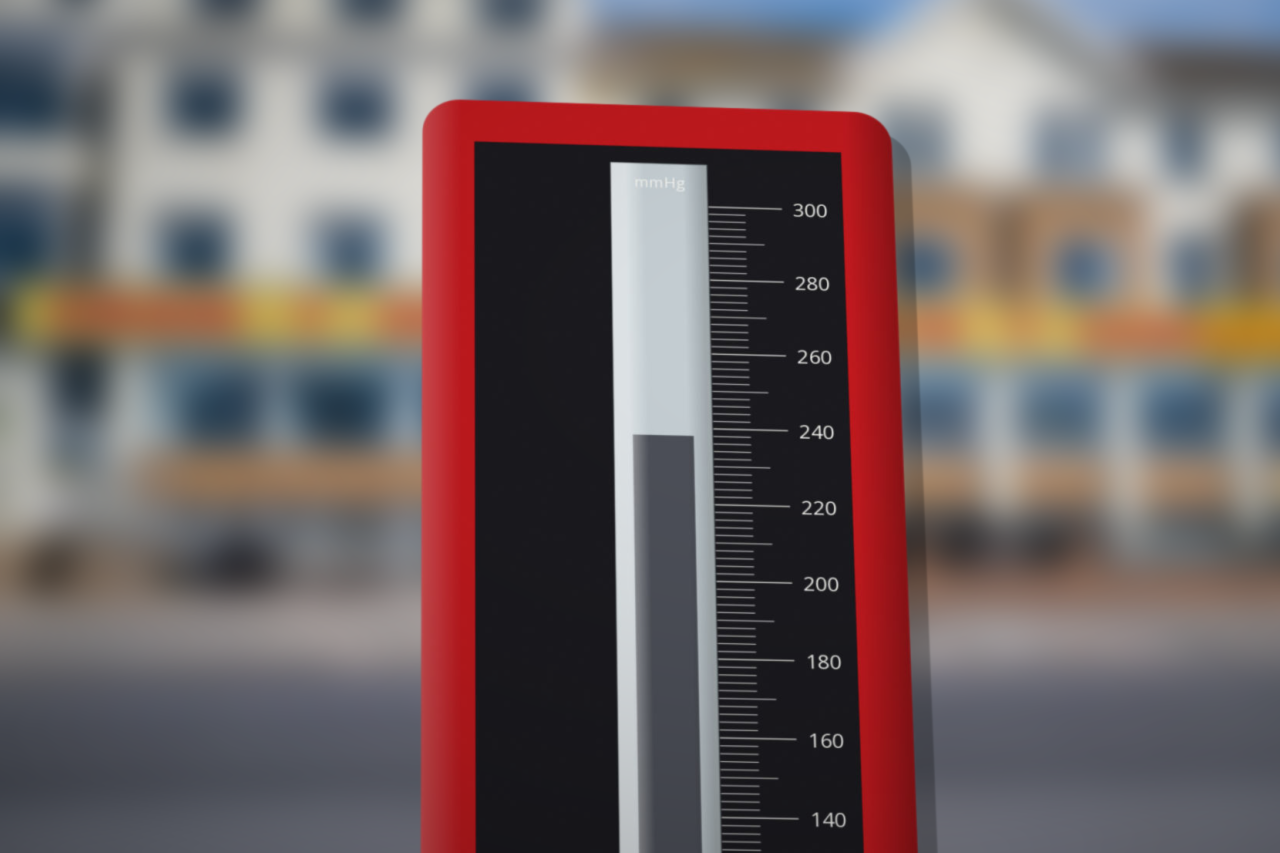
mmHg 238
